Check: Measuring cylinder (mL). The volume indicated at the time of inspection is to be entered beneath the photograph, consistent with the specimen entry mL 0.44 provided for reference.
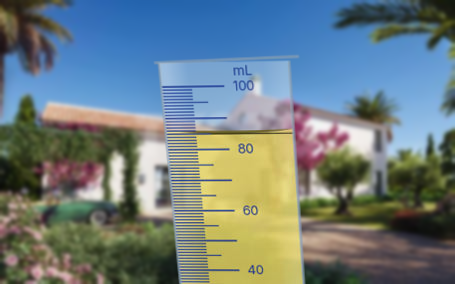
mL 85
